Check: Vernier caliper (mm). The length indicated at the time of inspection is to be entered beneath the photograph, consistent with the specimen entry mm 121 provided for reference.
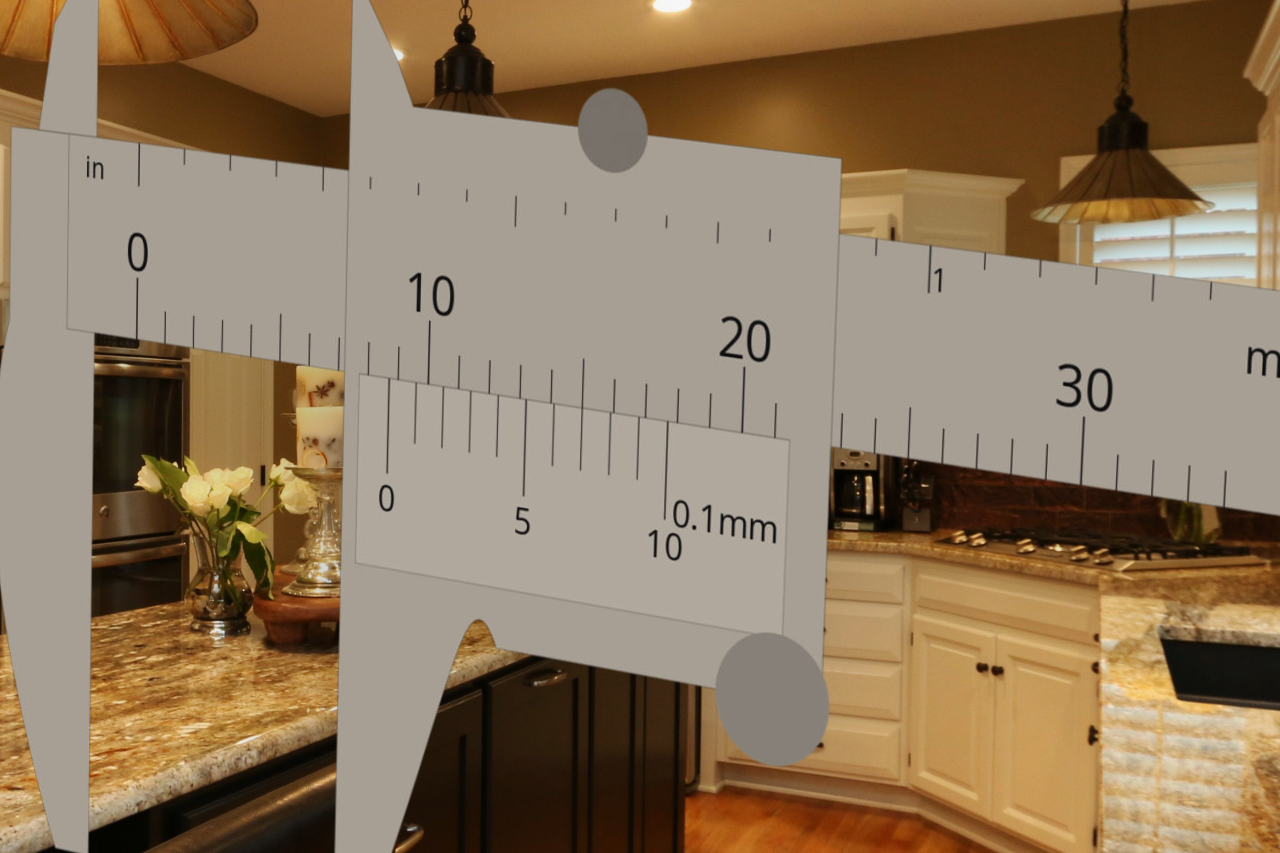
mm 8.7
